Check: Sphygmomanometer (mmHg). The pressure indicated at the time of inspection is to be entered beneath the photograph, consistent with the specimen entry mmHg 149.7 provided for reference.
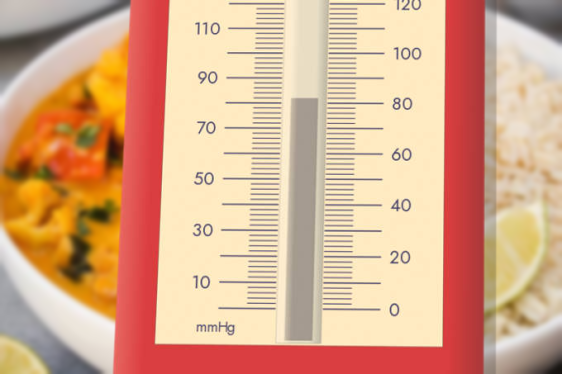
mmHg 82
